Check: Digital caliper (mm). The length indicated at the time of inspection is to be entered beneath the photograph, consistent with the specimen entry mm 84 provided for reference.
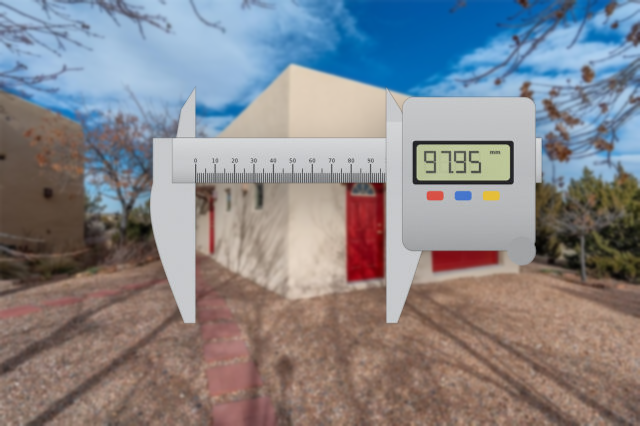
mm 97.95
